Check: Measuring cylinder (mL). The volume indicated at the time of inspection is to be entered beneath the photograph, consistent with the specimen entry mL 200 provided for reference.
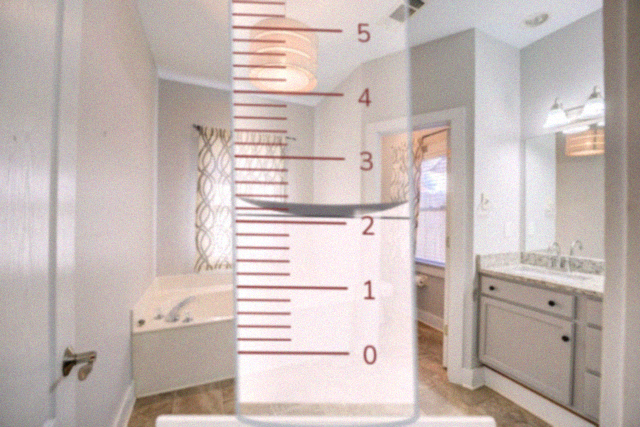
mL 2.1
